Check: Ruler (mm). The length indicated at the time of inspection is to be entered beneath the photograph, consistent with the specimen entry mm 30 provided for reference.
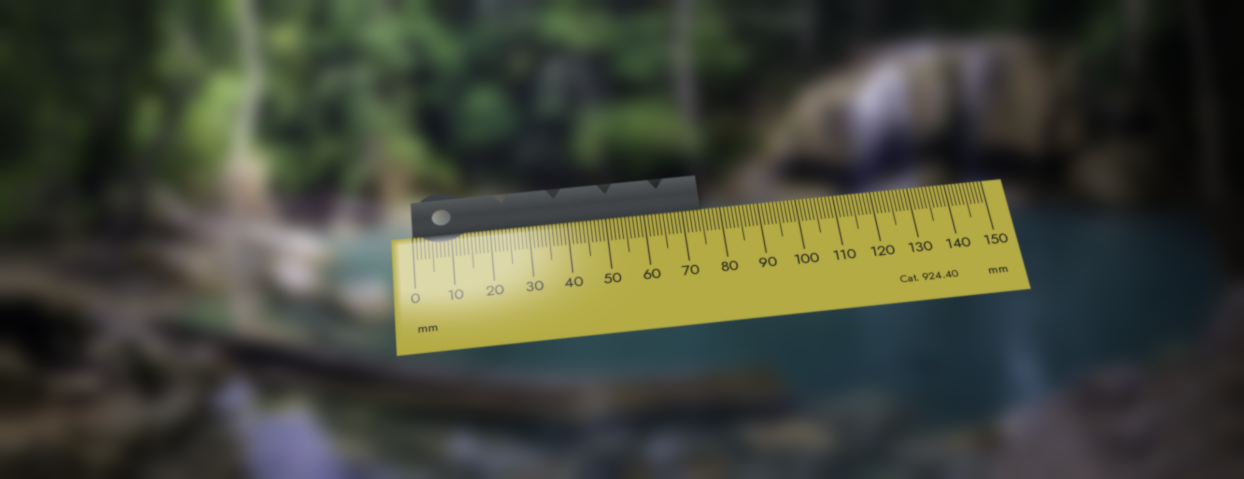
mm 75
